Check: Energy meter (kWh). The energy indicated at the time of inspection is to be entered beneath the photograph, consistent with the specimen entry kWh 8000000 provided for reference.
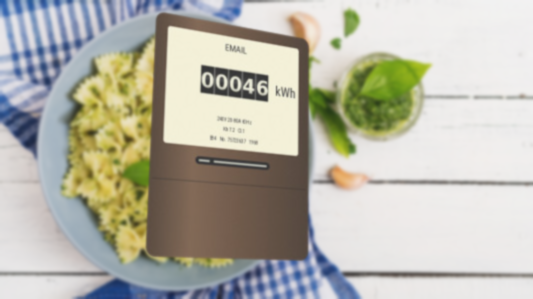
kWh 46
